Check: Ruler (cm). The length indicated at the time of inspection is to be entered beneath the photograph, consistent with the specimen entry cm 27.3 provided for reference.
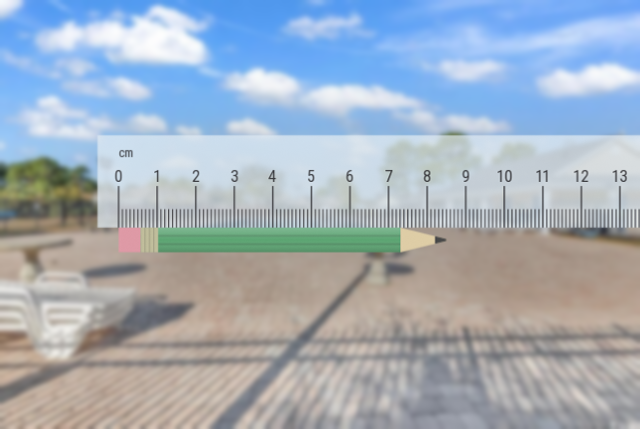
cm 8.5
